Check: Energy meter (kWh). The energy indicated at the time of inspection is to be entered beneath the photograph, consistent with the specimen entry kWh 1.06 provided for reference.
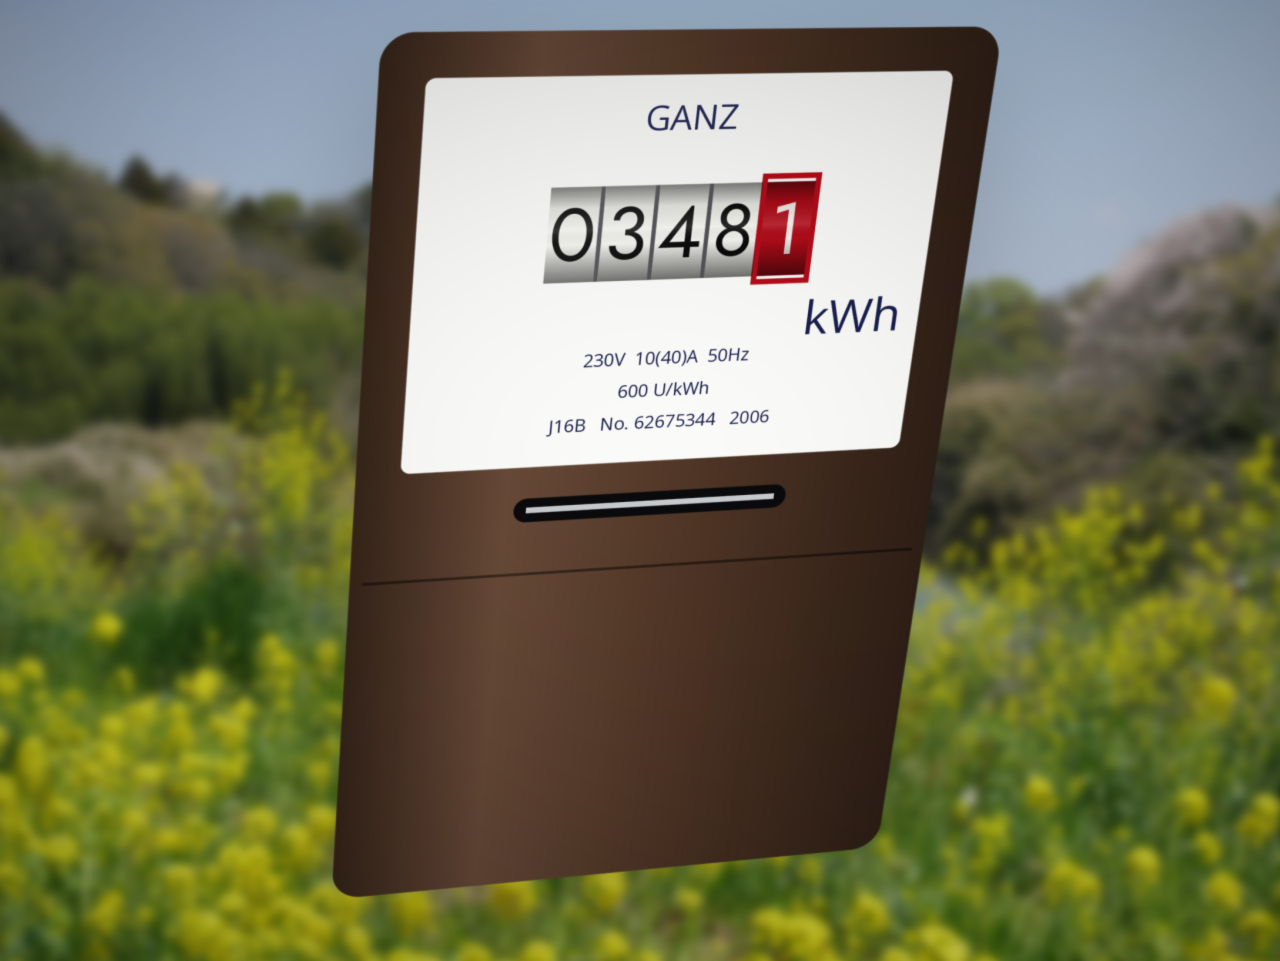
kWh 348.1
